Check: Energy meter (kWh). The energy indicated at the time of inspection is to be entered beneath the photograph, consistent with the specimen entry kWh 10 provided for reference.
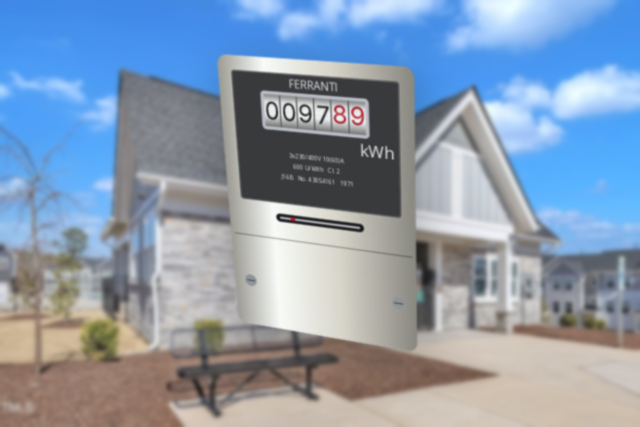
kWh 97.89
